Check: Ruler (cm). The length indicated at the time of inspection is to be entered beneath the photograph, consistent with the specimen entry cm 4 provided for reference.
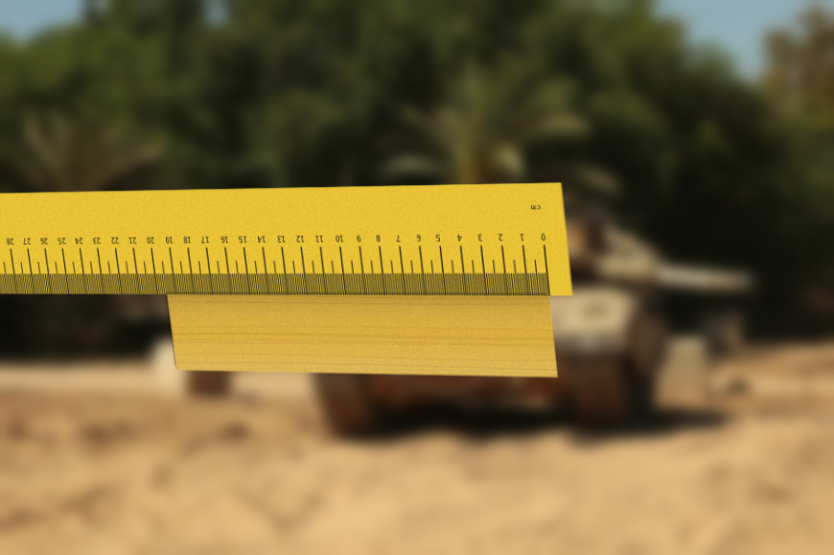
cm 19.5
